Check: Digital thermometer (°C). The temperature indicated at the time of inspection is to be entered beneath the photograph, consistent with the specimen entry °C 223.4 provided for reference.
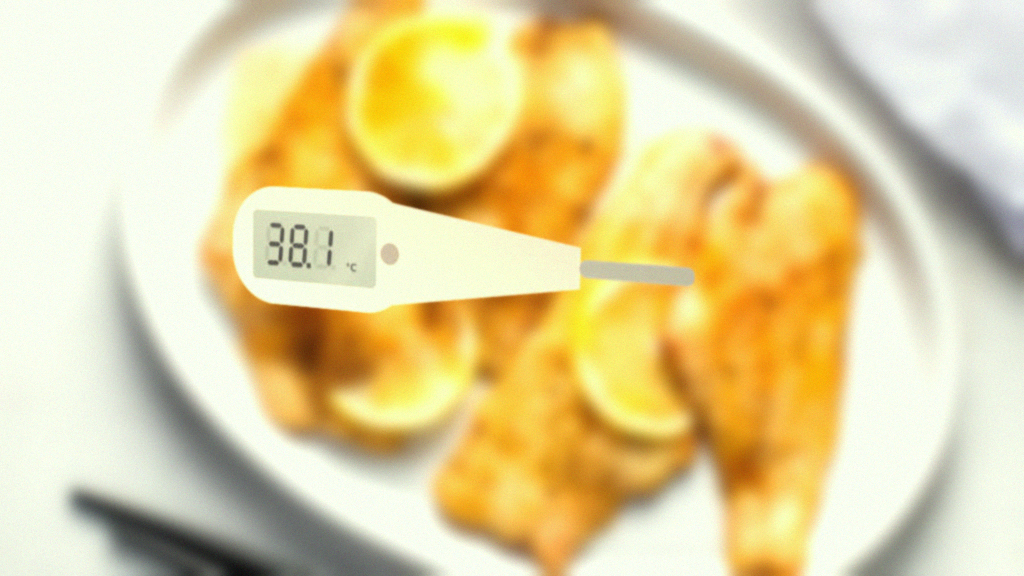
°C 38.1
